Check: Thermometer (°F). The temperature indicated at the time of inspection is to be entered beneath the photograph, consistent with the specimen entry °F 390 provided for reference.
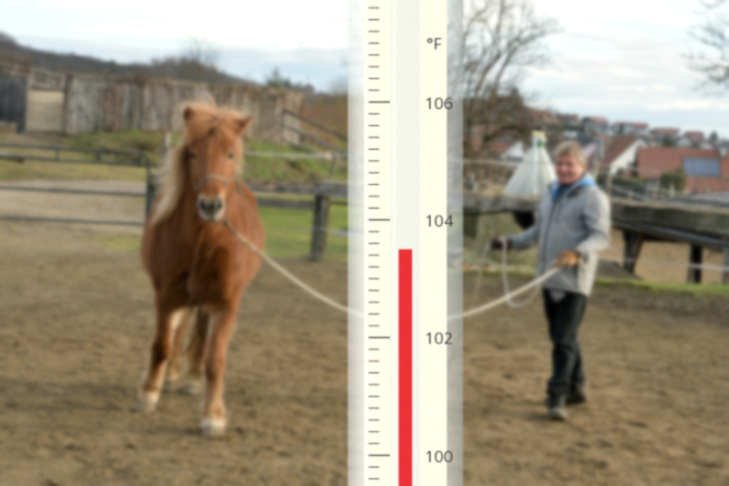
°F 103.5
